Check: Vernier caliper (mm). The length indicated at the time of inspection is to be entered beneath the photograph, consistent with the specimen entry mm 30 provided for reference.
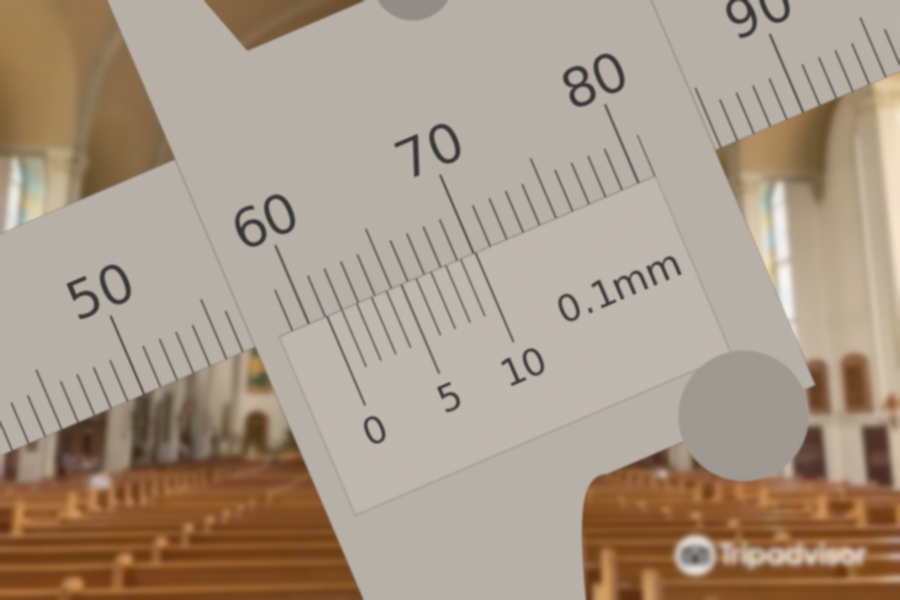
mm 61.1
